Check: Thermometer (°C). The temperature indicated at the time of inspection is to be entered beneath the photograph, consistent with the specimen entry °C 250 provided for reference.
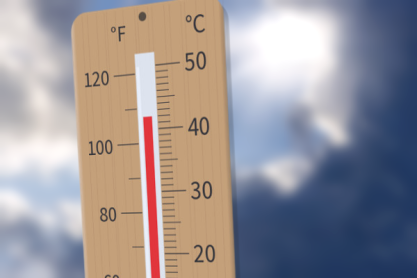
°C 42
